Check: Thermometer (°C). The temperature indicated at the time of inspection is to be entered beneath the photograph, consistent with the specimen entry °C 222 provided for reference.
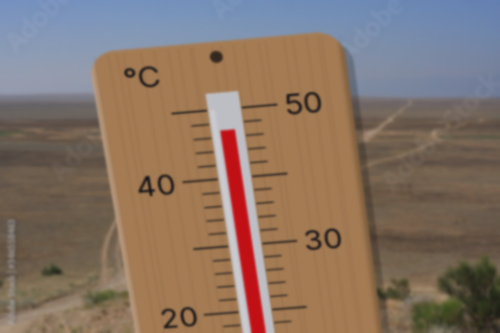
°C 47
